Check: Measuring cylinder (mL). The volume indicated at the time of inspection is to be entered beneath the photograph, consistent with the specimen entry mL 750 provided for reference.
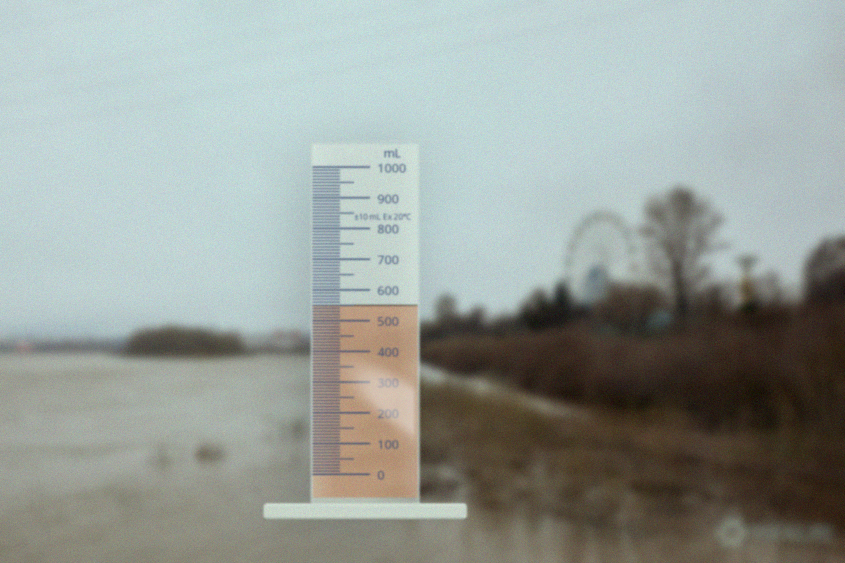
mL 550
